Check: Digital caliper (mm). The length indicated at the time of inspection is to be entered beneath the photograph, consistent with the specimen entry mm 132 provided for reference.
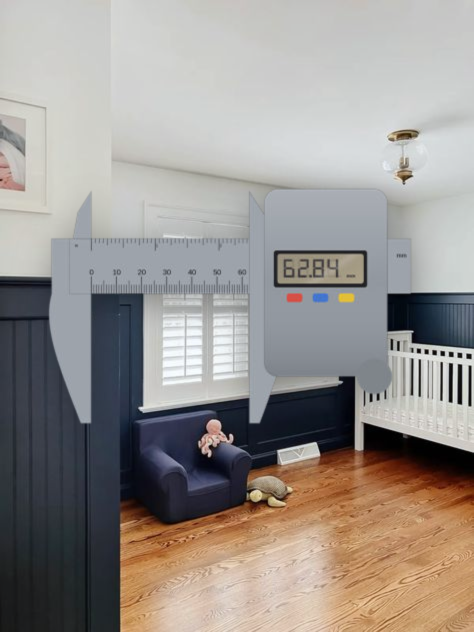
mm 62.84
